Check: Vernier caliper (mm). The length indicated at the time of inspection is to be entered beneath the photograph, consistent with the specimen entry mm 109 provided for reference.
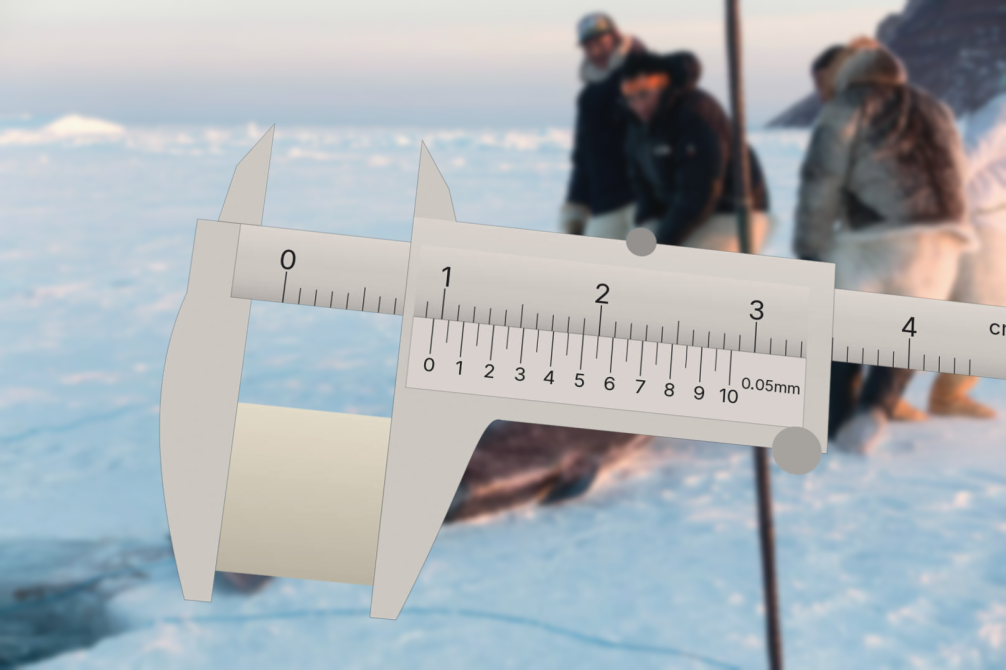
mm 9.5
